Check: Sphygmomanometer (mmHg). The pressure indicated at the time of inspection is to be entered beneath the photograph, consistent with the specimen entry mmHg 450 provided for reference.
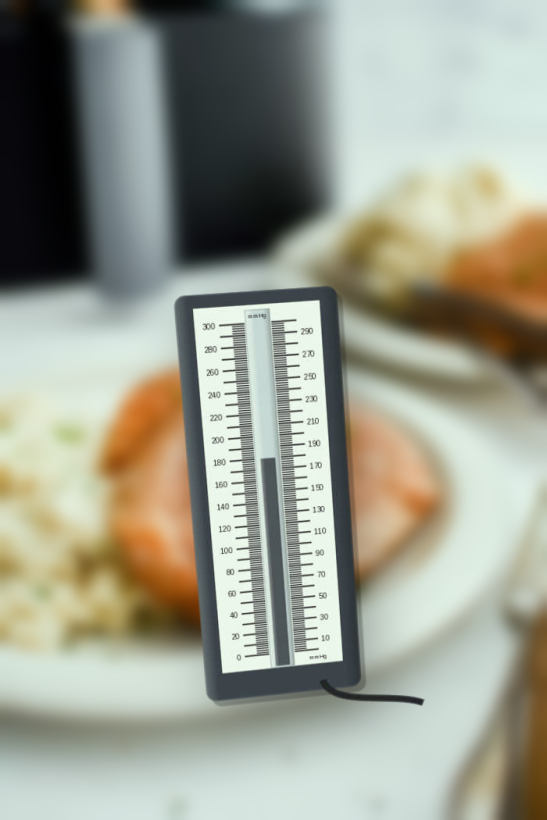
mmHg 180
